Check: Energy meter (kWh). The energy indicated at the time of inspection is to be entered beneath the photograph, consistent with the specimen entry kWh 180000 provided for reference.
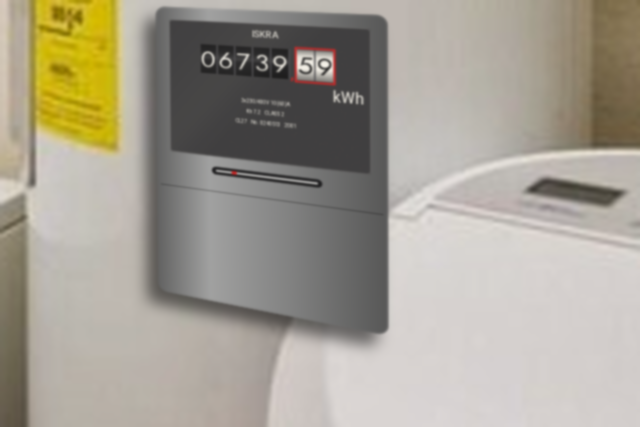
kWh 6739.59
